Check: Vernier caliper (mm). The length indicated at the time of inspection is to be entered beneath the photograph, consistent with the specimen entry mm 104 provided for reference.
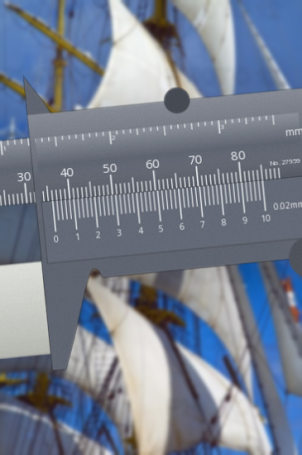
mm 36.0
